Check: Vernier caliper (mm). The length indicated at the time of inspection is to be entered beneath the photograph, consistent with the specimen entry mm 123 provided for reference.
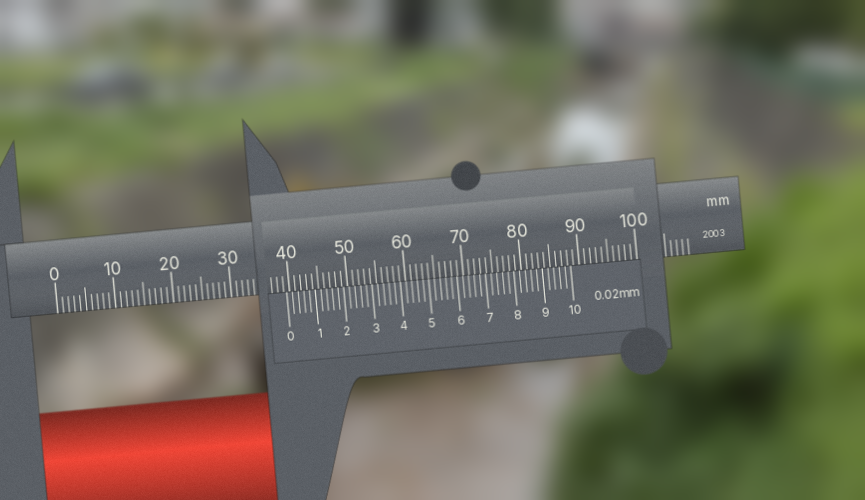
mm 39.5
